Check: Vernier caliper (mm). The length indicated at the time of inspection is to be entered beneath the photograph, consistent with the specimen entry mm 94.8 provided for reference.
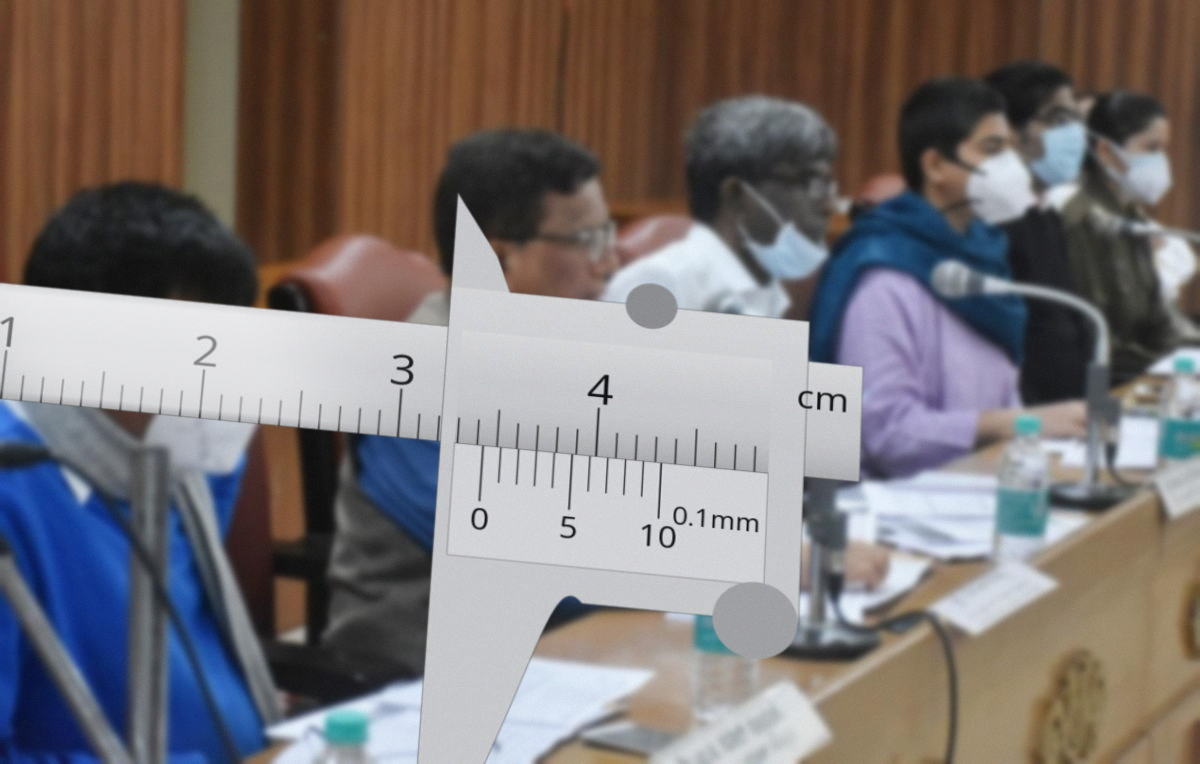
mm 34.3
